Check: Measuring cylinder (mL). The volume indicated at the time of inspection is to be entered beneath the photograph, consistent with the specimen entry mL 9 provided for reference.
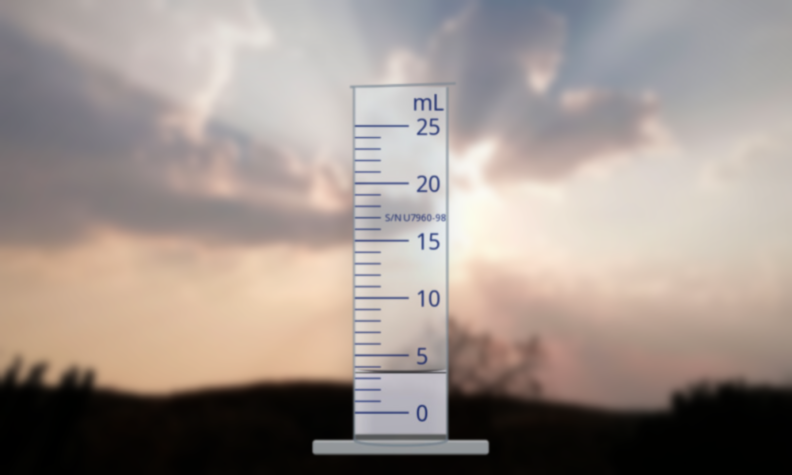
mL 3.5
